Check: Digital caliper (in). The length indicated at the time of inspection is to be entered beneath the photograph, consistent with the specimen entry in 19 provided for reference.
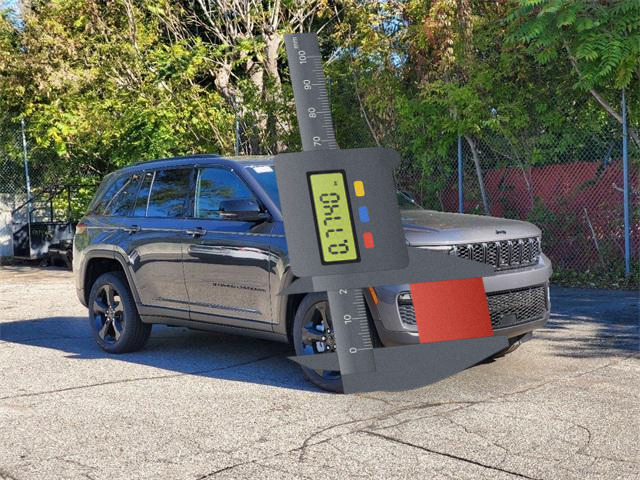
in 0.7740
